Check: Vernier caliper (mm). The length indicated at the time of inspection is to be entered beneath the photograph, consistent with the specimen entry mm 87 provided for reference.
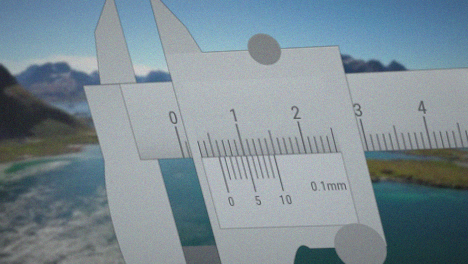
mm 5.8
